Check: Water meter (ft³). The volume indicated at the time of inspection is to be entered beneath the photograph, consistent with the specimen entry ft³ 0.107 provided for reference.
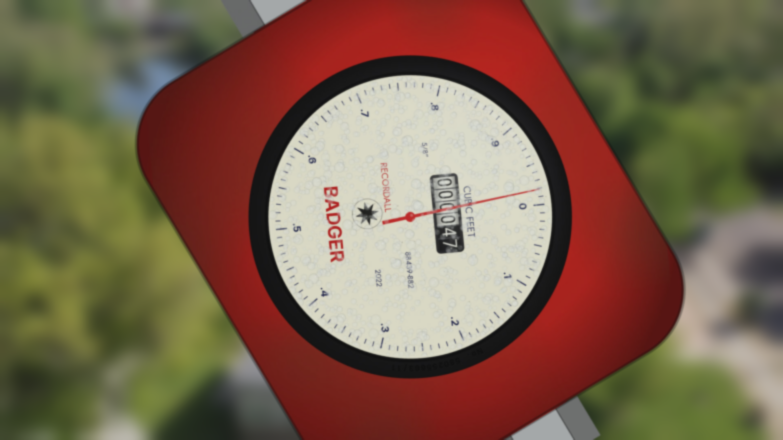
ft³ 46.98
